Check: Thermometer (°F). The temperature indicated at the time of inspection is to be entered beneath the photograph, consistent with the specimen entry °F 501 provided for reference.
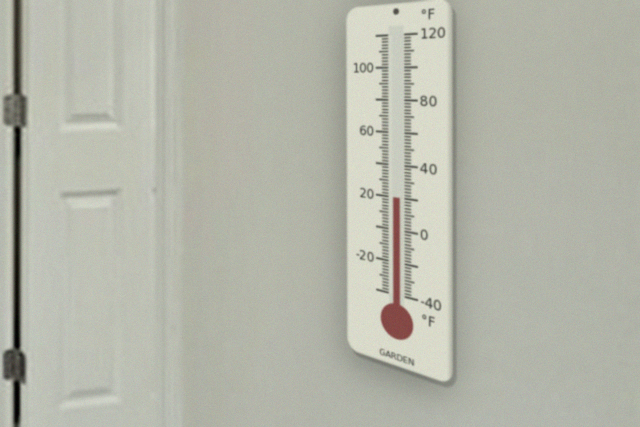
°F 20
